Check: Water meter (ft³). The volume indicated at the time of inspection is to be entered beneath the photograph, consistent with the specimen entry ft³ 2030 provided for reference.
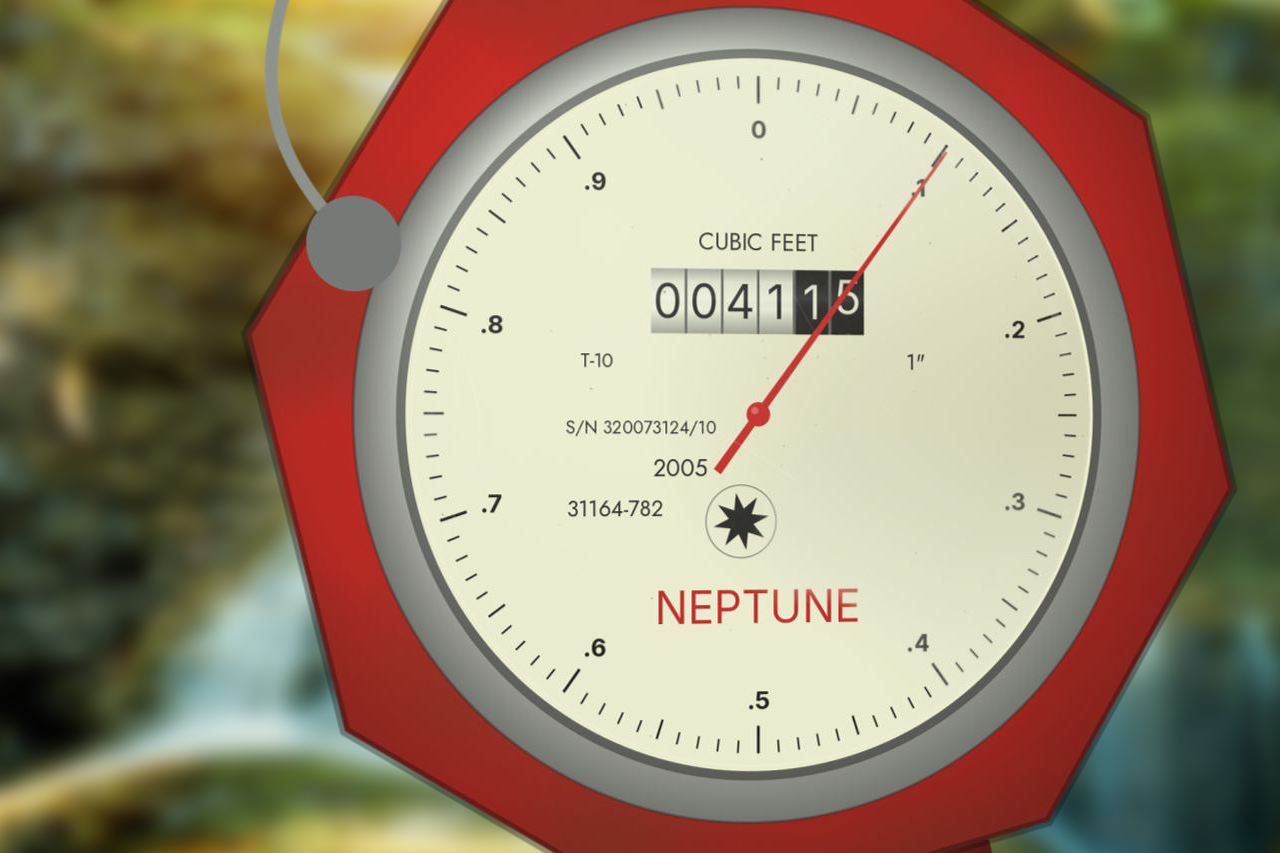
ft³ 4115.10
